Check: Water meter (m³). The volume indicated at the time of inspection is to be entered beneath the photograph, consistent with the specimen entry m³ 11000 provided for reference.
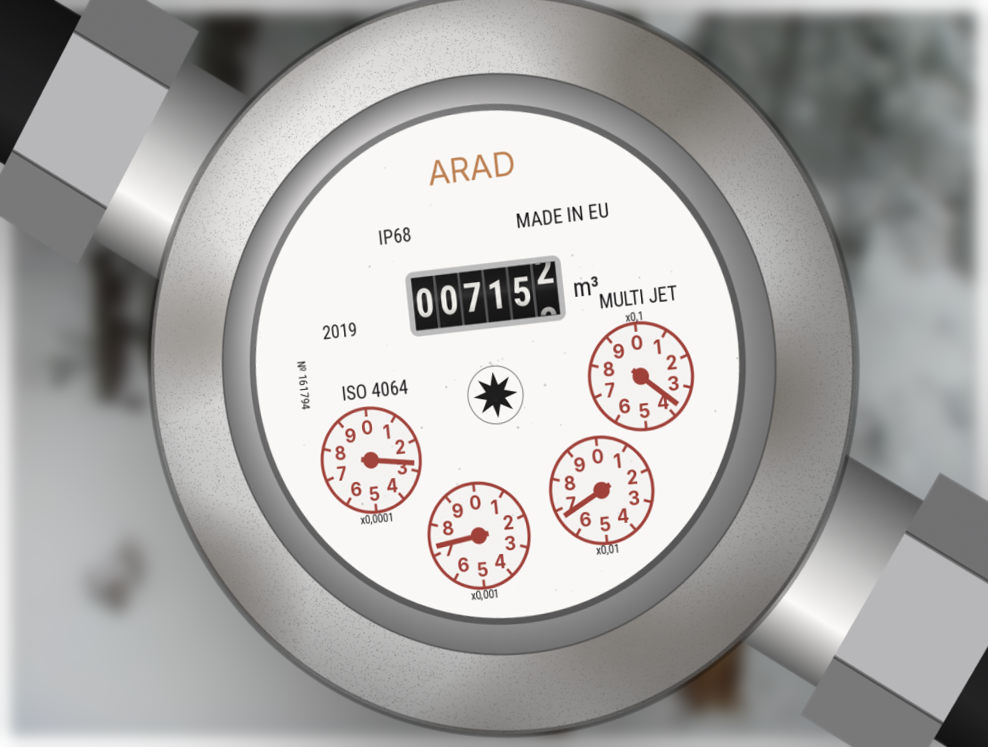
m³ 7152.3672
